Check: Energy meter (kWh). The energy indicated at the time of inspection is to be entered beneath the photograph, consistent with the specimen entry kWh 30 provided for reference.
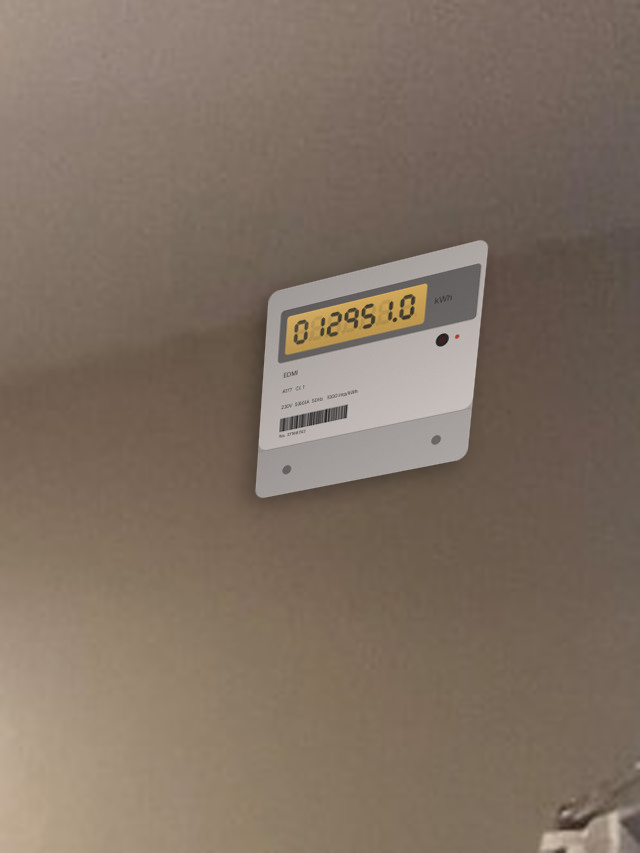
kWh 12951.0
